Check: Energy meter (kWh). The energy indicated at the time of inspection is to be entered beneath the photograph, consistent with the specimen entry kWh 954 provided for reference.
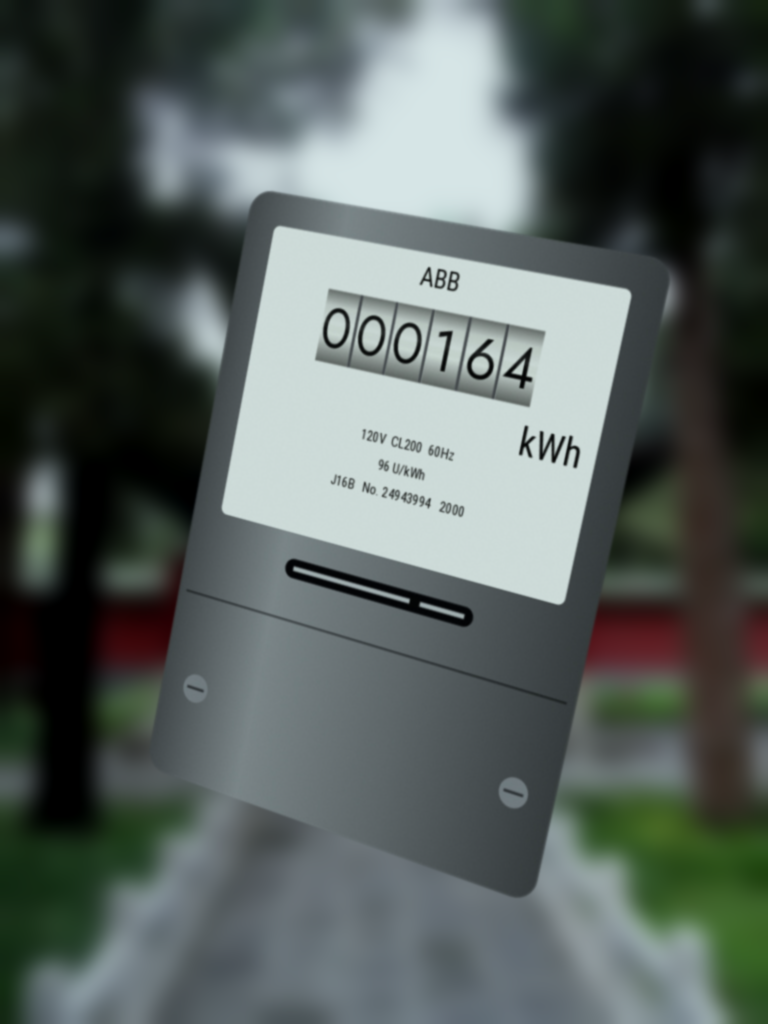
kWh 164
